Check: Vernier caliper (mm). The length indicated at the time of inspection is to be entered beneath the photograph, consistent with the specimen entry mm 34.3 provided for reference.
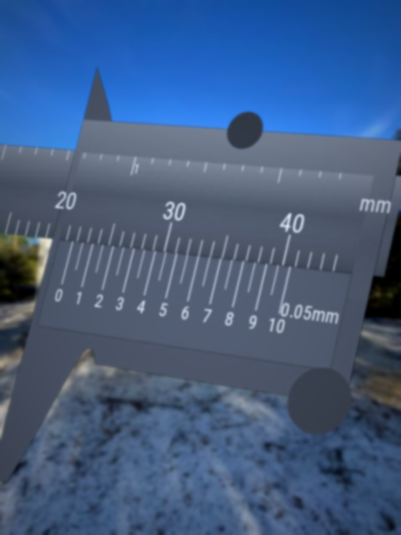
mm 21.6
